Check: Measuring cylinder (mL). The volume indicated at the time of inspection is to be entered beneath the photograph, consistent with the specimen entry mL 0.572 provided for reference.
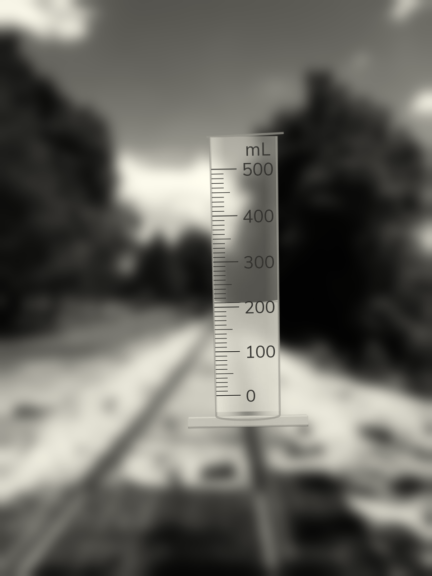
mL 210
